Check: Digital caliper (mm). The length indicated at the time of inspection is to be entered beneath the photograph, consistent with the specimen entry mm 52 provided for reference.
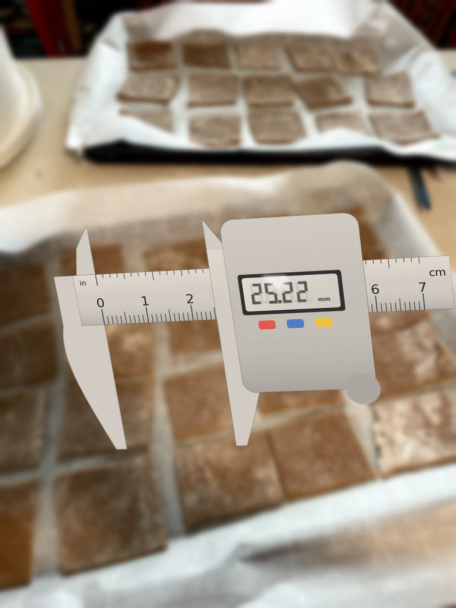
mm 25.22
